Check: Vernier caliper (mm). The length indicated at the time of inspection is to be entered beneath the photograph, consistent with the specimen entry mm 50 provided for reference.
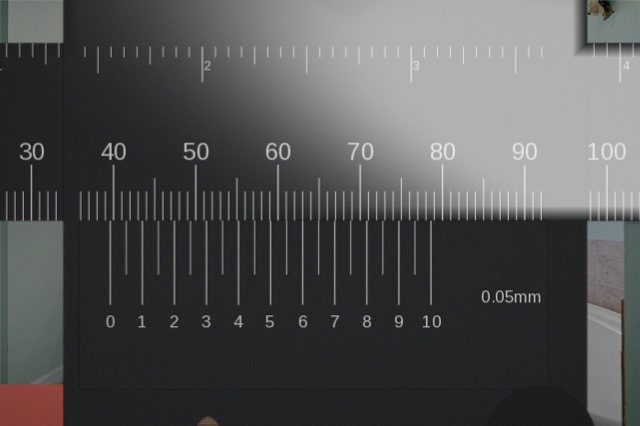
mm 39.6
